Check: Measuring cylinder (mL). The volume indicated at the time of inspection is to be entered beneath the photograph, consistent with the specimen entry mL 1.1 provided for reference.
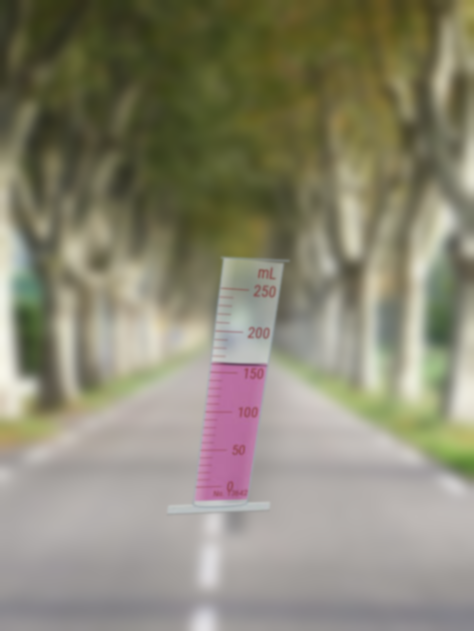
mL 160
